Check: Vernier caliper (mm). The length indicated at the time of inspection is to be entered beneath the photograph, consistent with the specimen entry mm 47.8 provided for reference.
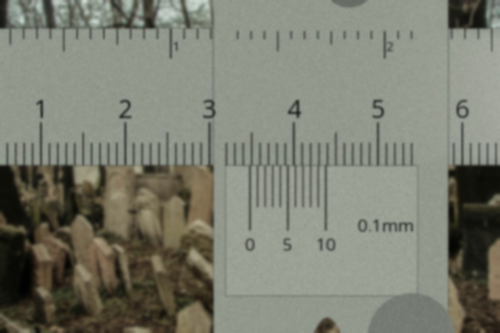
mm 34.8
